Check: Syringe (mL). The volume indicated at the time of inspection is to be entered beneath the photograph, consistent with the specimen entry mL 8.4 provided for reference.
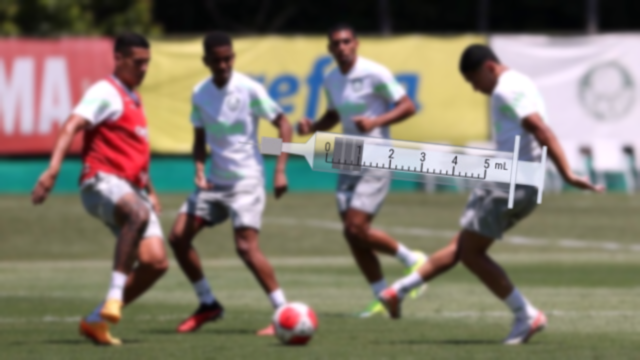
mL 0.2
